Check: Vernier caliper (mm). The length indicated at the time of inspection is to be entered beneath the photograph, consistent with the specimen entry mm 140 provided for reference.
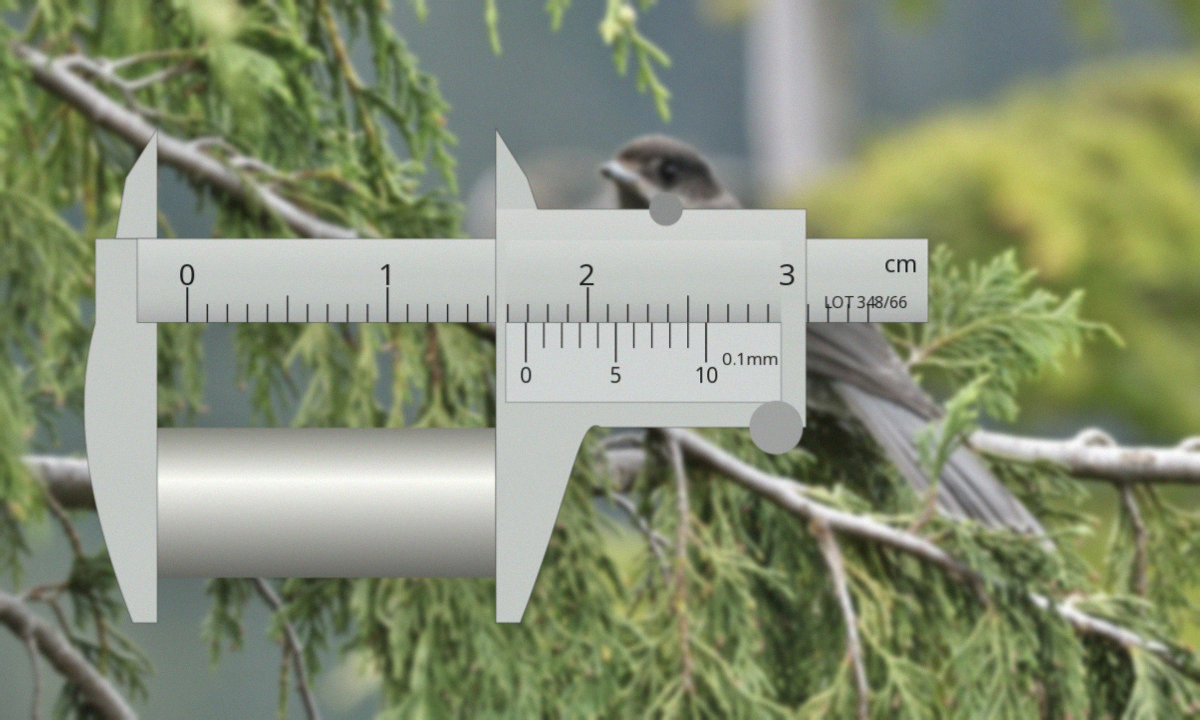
mm 16.9
